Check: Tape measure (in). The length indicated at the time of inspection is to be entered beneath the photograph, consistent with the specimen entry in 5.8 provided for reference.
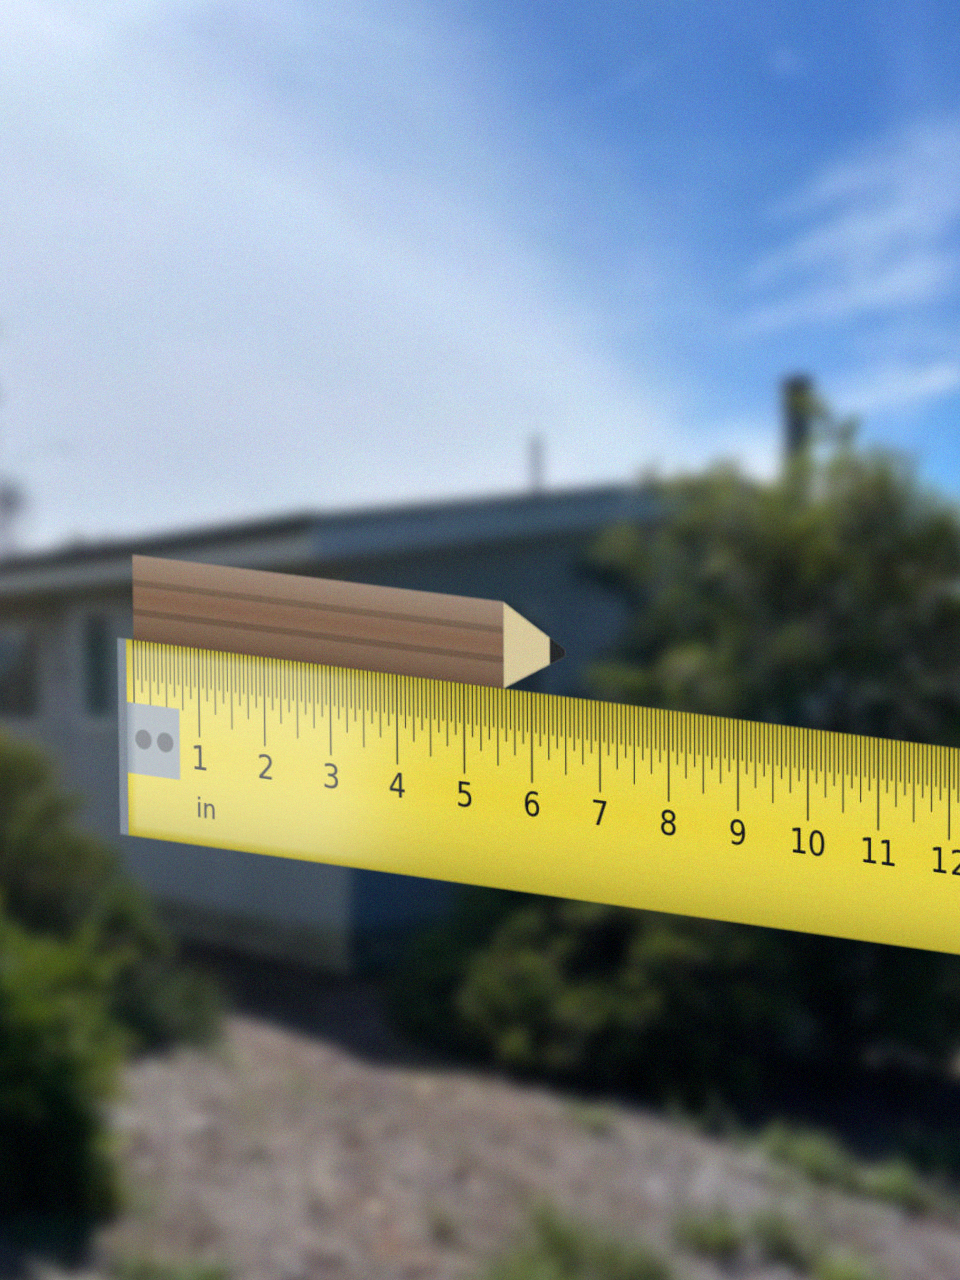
in 6.5
